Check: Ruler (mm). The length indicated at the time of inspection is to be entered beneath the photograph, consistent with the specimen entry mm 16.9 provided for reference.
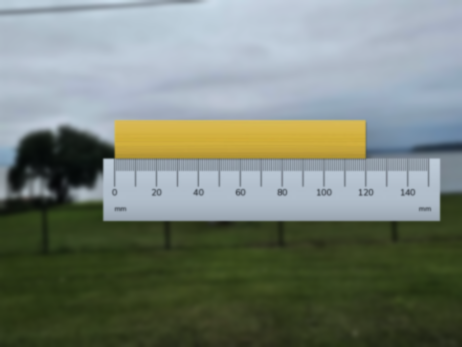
mm 120
